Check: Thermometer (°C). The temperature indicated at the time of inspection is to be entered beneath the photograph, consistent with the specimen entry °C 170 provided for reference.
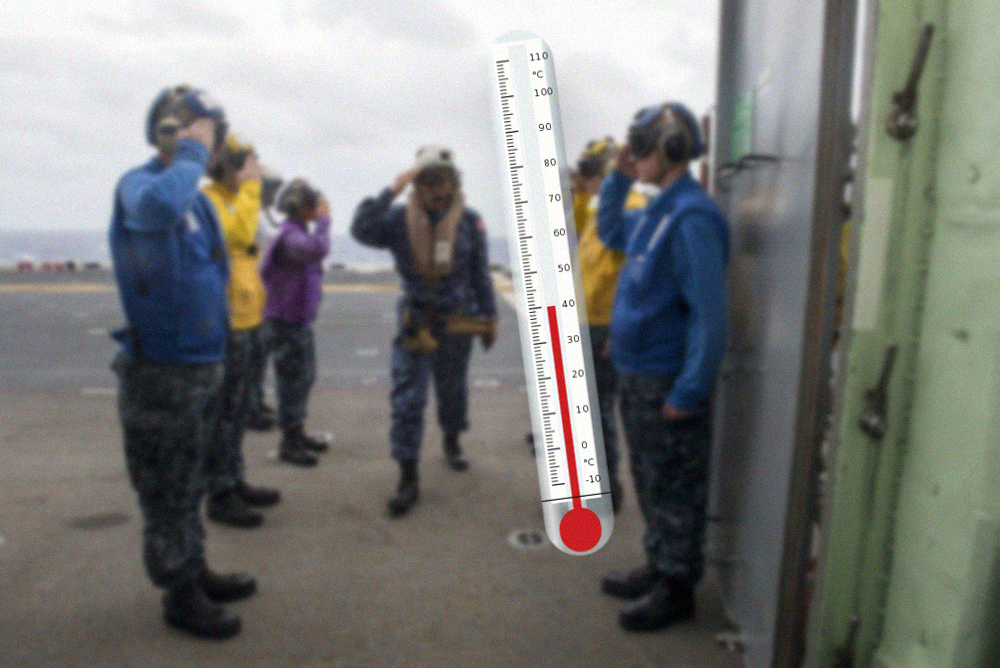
°C 40
